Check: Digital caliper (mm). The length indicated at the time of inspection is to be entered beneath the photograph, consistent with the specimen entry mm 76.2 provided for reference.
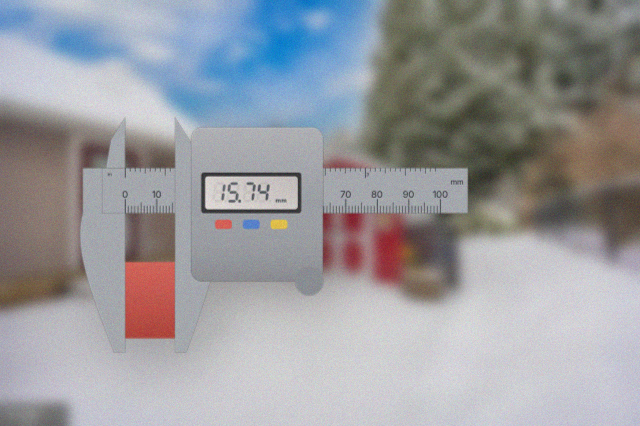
mm 15.74
